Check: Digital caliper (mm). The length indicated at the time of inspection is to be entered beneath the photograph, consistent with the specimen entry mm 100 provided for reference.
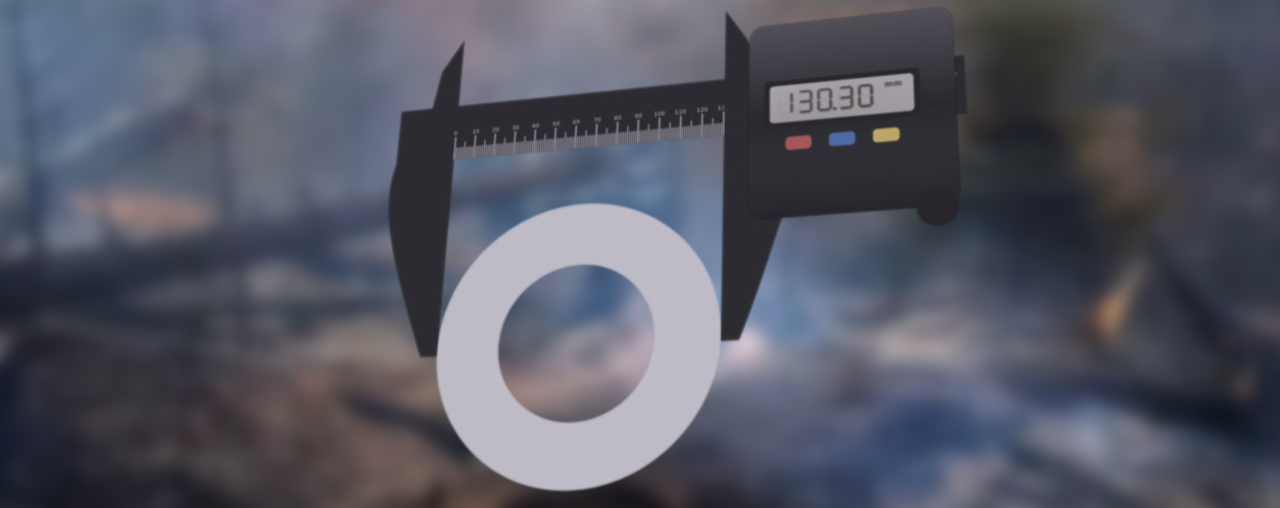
mm 130.30
